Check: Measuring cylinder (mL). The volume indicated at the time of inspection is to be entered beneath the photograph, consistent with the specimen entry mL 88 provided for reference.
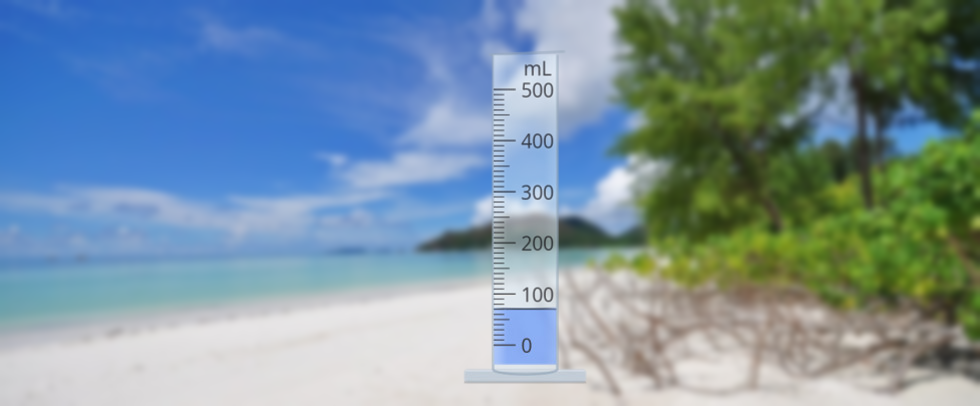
mL 70
